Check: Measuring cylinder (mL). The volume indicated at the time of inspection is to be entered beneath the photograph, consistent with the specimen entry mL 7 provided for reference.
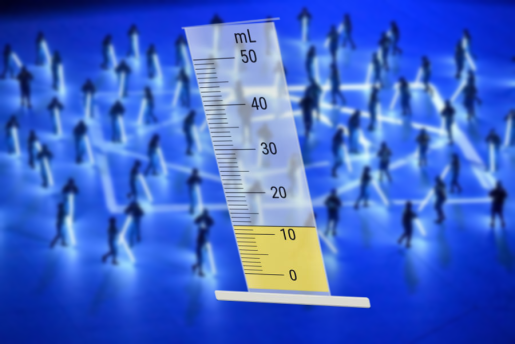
mL 12
